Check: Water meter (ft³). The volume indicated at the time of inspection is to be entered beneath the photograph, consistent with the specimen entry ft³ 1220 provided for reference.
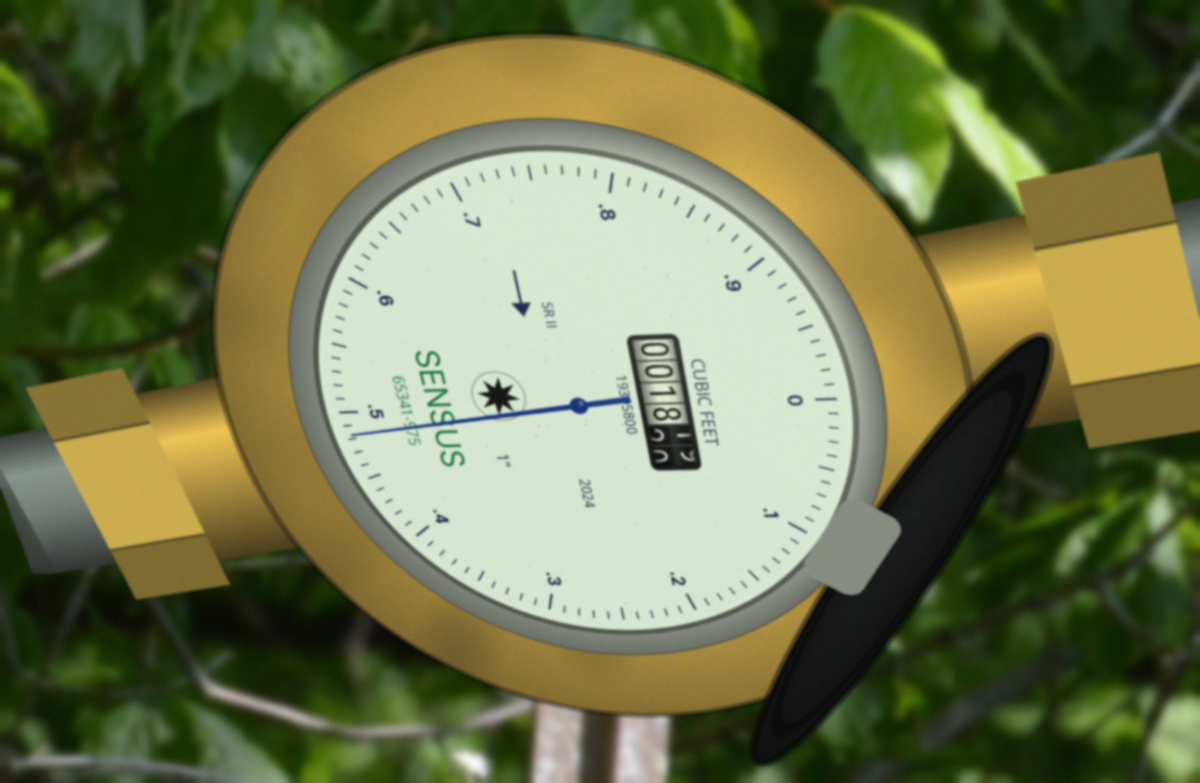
ft³ 1819.48
